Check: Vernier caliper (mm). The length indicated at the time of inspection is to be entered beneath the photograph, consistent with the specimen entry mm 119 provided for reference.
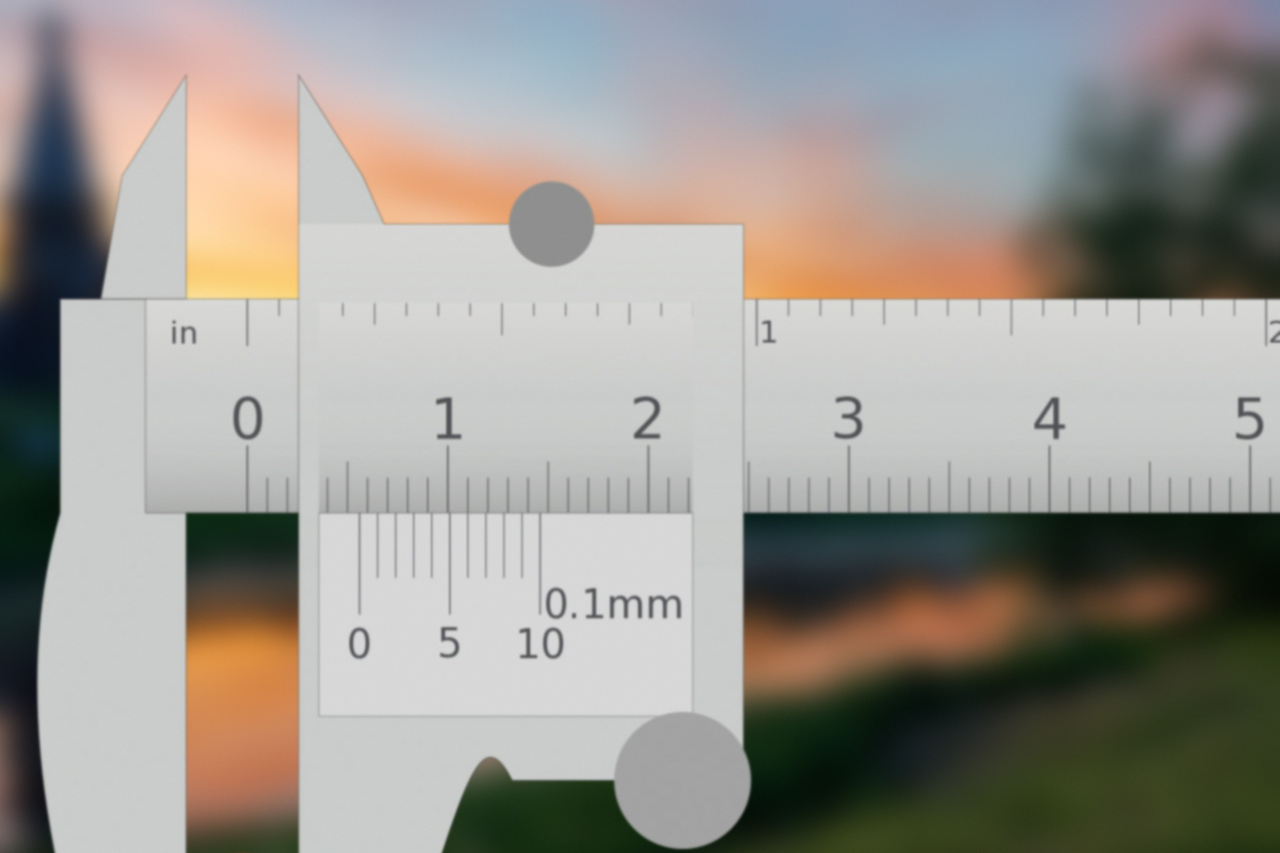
mm 5.6
